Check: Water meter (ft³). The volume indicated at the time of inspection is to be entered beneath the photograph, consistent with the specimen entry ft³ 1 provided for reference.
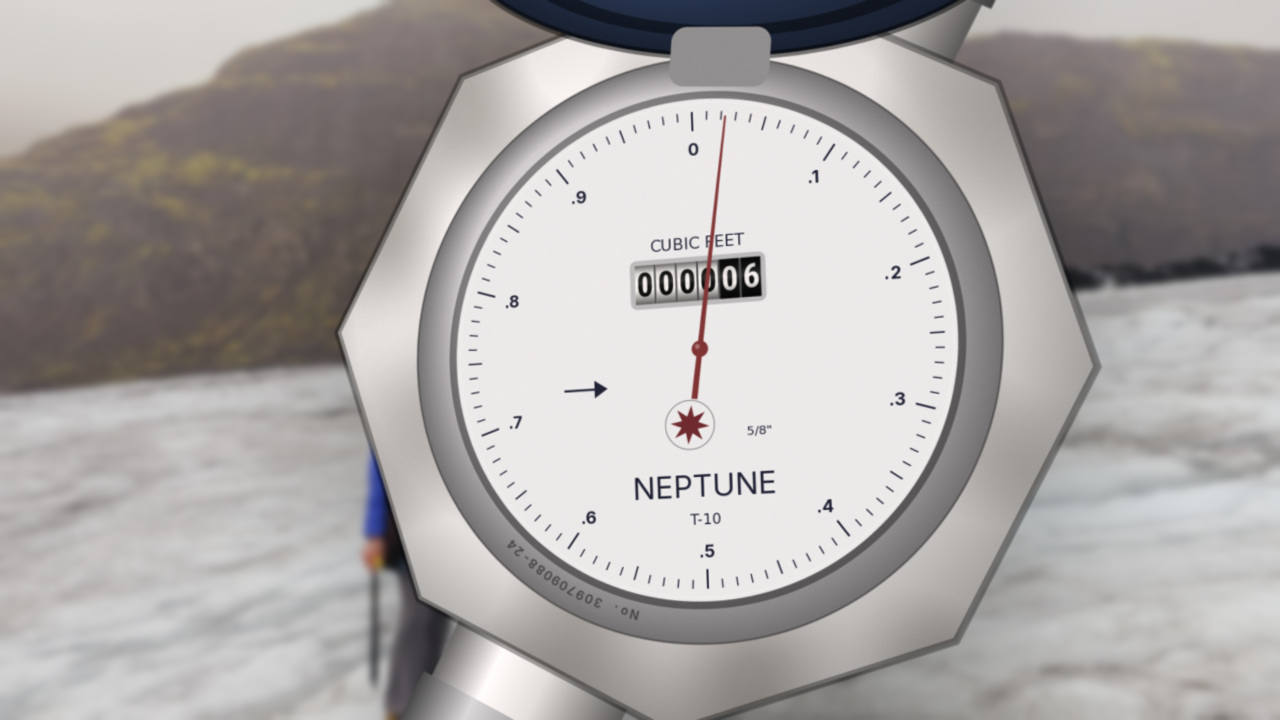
ft³ 6.02
